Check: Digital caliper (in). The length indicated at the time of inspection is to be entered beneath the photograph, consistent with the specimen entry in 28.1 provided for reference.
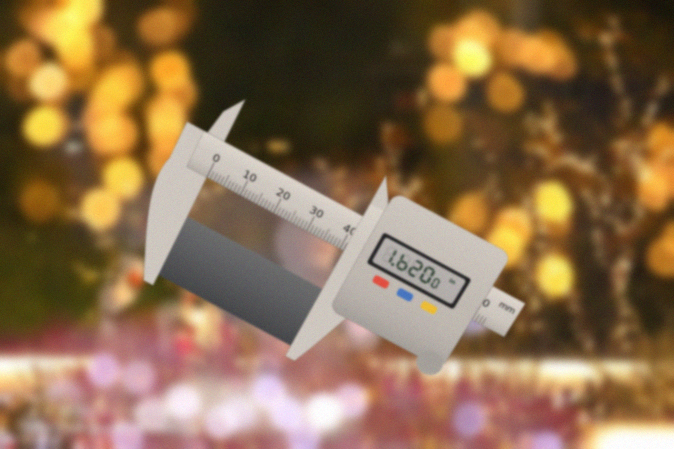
in 1.6200
